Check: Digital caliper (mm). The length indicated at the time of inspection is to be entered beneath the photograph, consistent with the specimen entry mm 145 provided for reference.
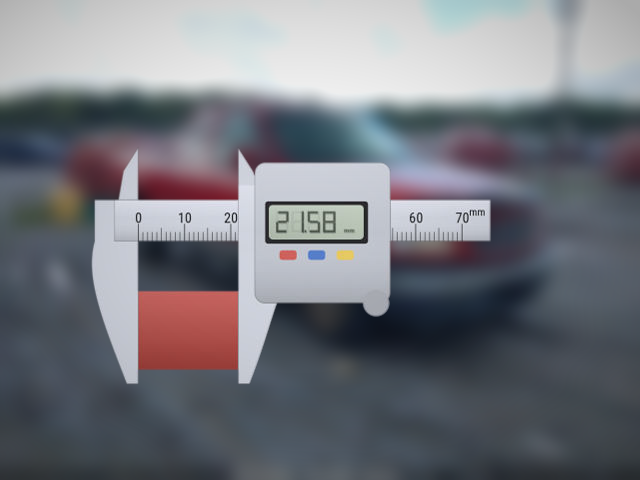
mm 21.58
